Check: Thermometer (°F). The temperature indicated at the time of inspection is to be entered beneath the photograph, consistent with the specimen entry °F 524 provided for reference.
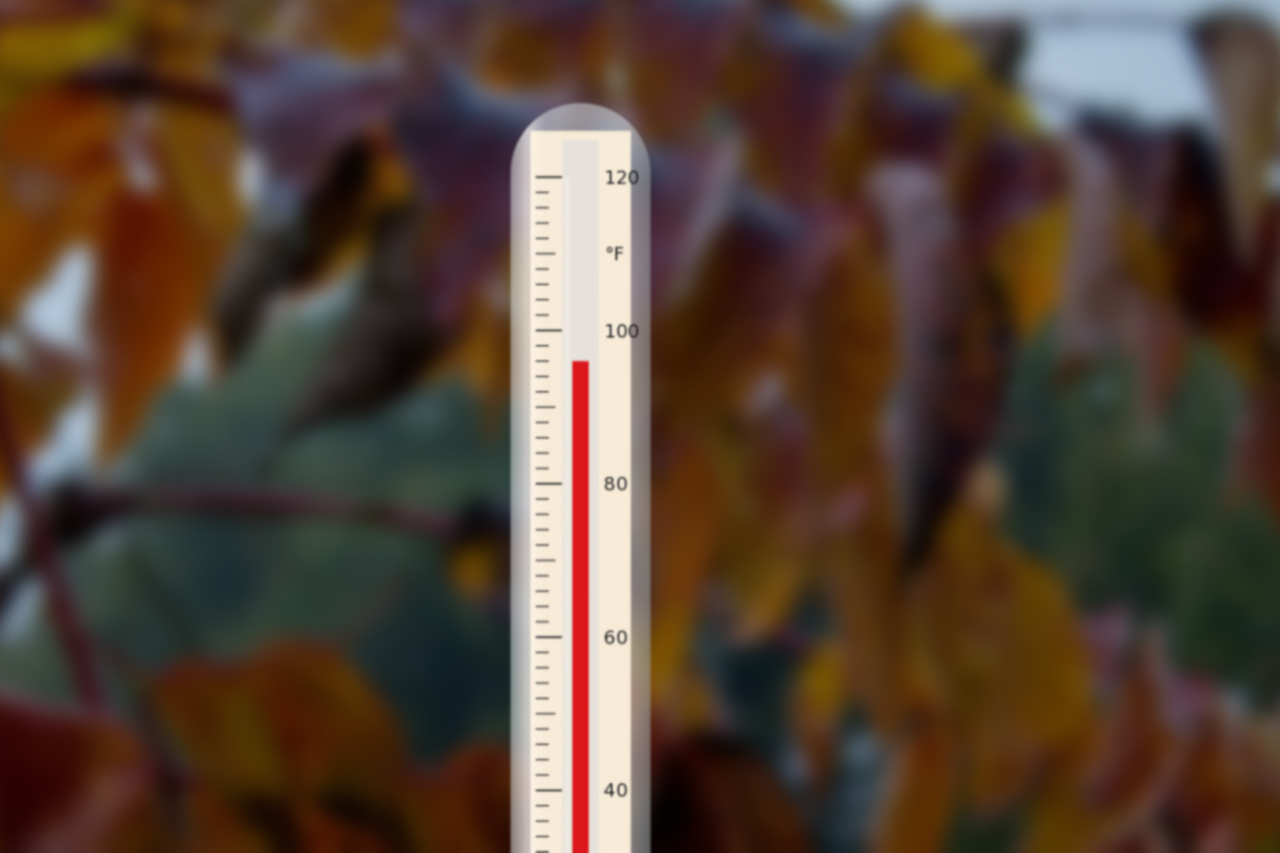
°F 96
